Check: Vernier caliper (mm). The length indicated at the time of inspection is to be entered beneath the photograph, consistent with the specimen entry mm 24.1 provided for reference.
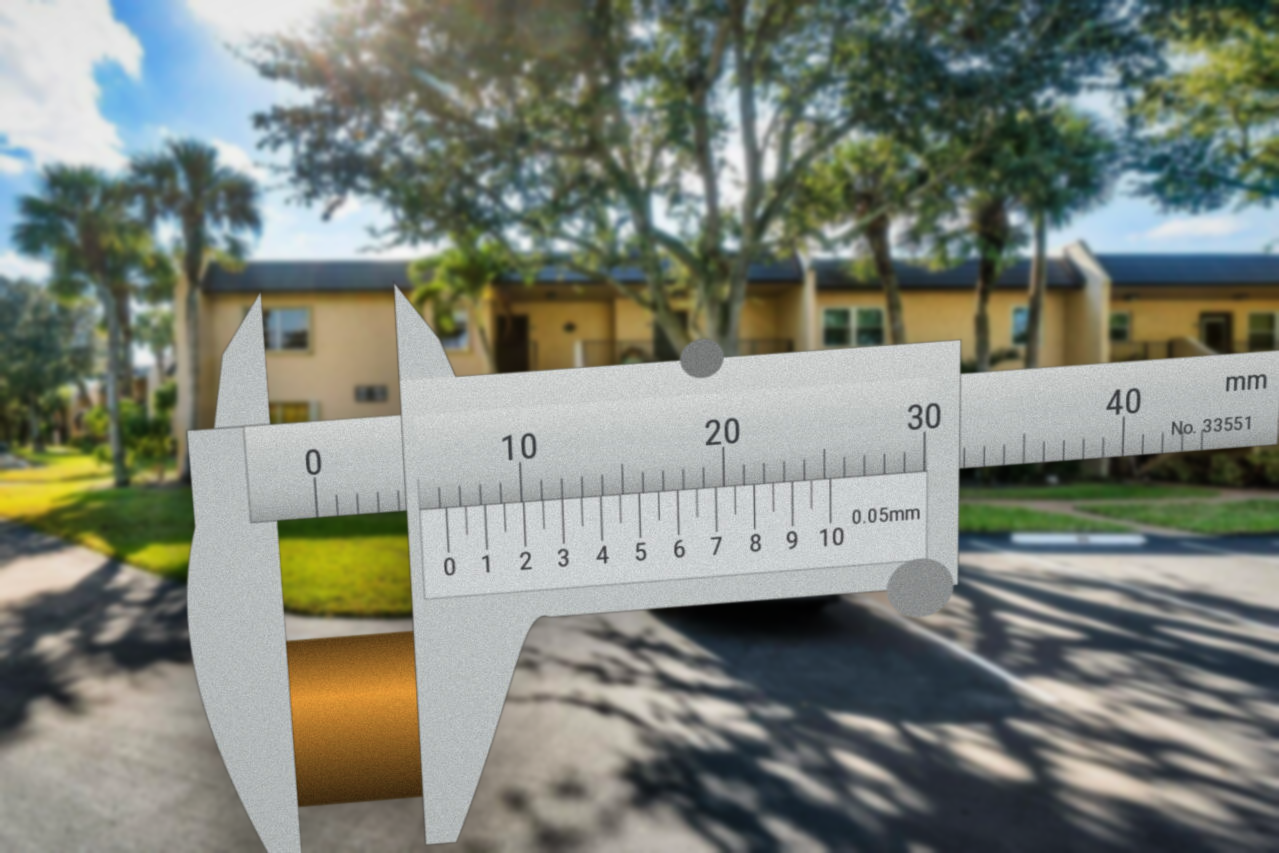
mm 6.3
